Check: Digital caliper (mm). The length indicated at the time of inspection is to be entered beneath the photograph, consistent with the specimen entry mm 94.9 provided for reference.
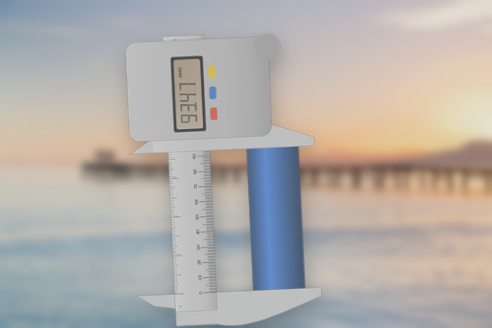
mm 93.47
